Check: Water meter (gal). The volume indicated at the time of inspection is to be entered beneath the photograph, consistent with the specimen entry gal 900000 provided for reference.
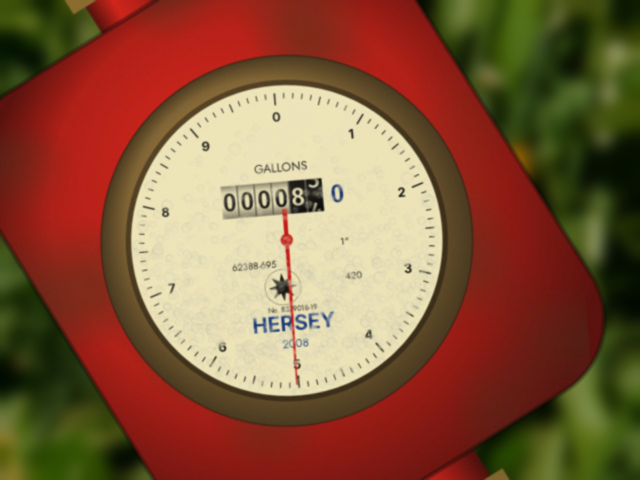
gal 835.0
